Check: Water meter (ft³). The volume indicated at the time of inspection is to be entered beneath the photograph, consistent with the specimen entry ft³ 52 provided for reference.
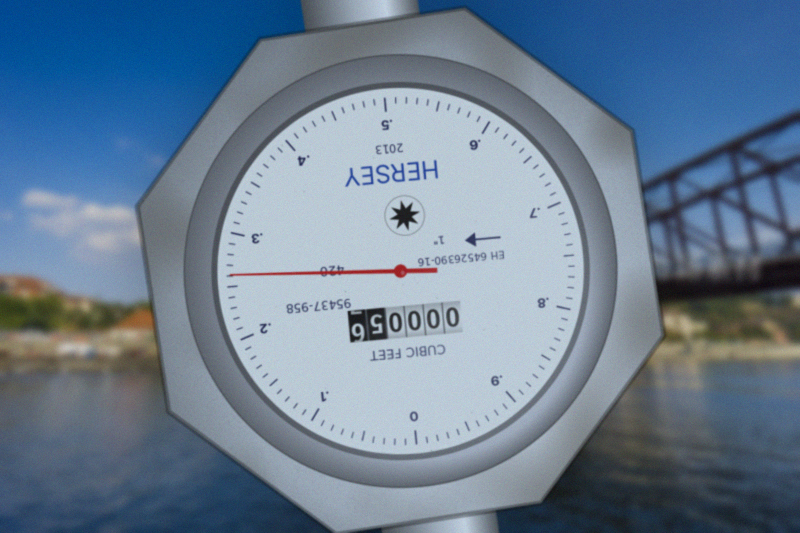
ft³ 56.26
